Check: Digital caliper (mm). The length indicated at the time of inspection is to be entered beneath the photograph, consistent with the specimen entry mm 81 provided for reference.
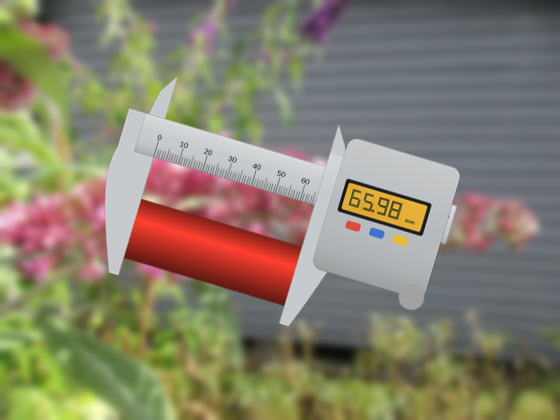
mm 65.98
